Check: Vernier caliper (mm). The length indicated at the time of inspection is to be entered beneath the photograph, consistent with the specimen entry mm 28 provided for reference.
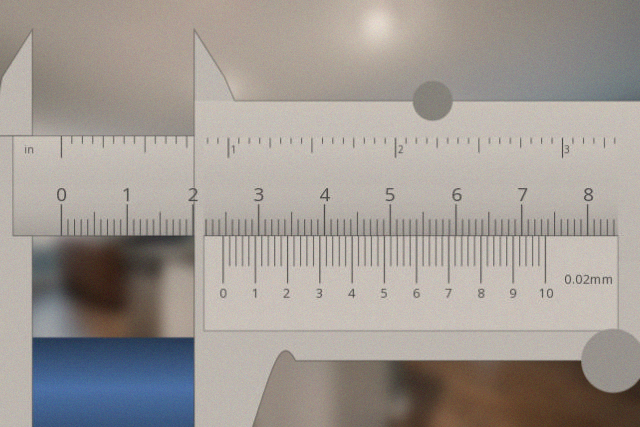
mm 24.6
